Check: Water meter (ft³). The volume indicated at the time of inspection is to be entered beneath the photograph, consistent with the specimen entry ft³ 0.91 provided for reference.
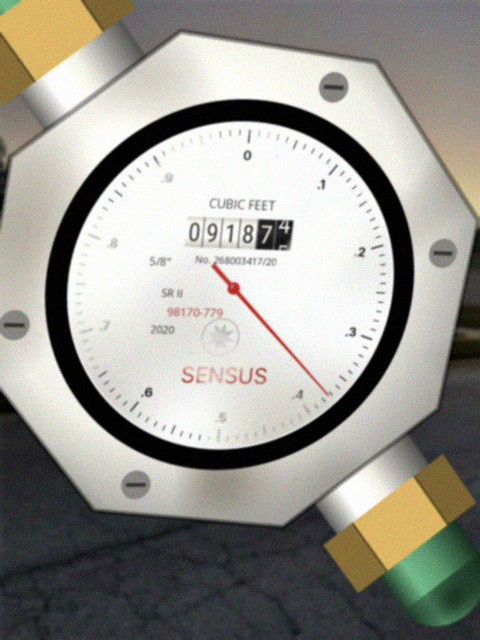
ft³ 91874.37
